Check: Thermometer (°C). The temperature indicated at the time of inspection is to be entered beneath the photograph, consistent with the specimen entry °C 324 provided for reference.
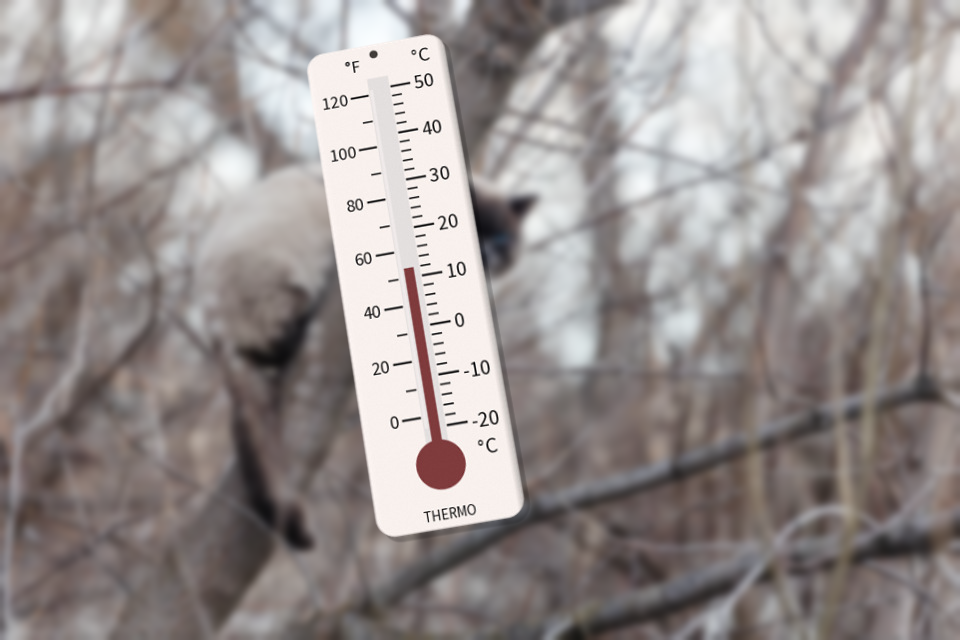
°C 12
